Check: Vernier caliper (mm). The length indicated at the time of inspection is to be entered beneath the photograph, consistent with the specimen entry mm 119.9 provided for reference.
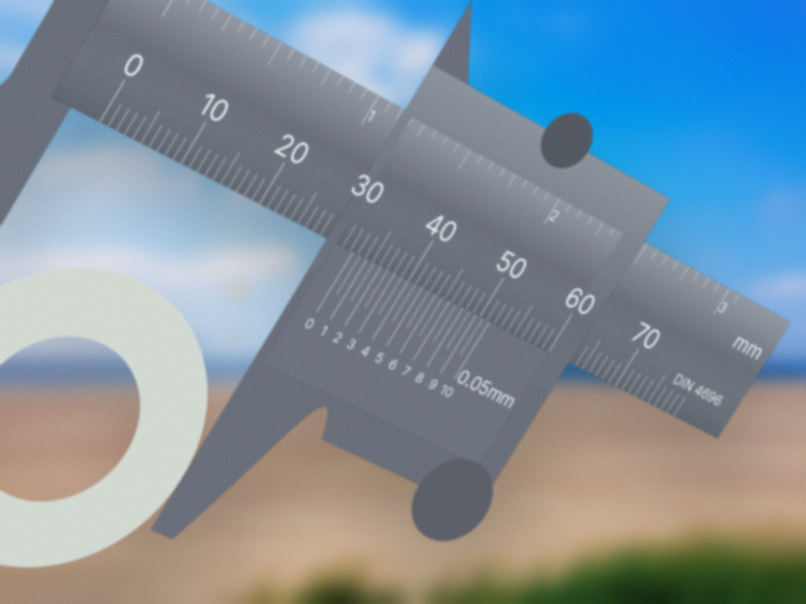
mm 32.4
